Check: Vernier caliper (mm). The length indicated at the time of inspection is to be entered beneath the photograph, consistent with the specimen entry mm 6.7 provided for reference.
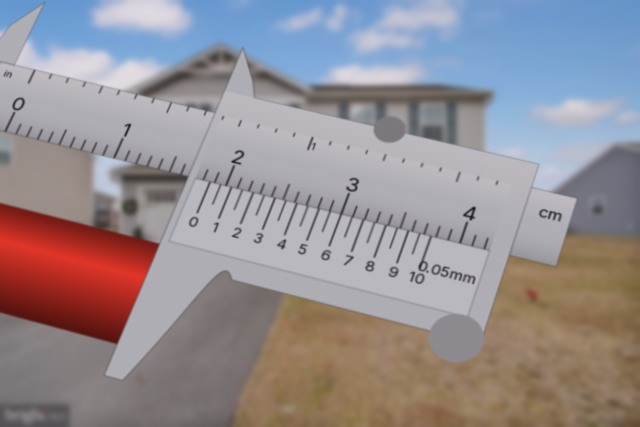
mm 18.6
